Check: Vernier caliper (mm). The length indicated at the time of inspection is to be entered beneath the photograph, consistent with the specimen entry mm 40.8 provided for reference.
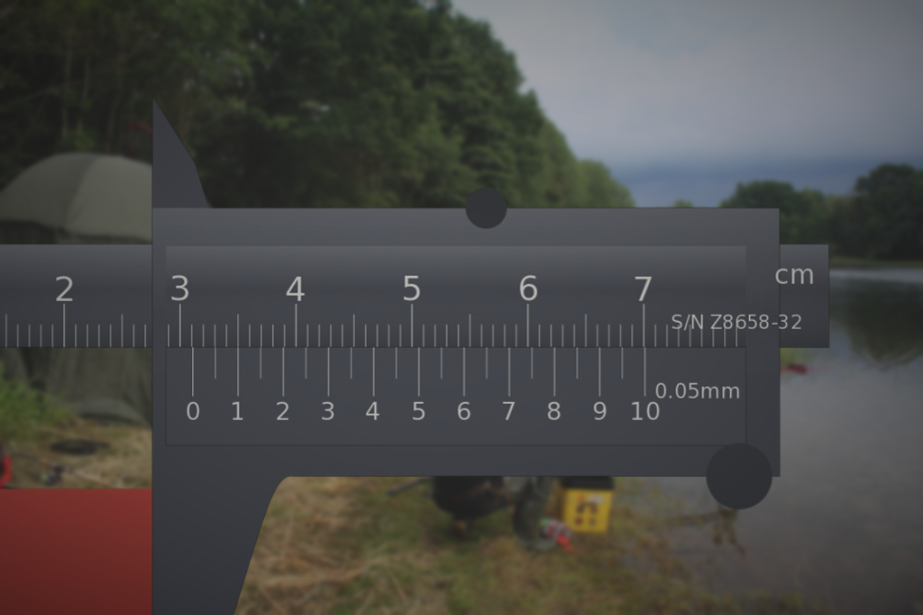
mm 31.1
